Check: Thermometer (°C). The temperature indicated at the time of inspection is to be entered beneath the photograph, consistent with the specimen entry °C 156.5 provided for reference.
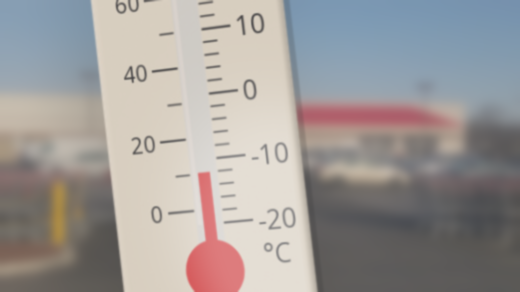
°C -12
